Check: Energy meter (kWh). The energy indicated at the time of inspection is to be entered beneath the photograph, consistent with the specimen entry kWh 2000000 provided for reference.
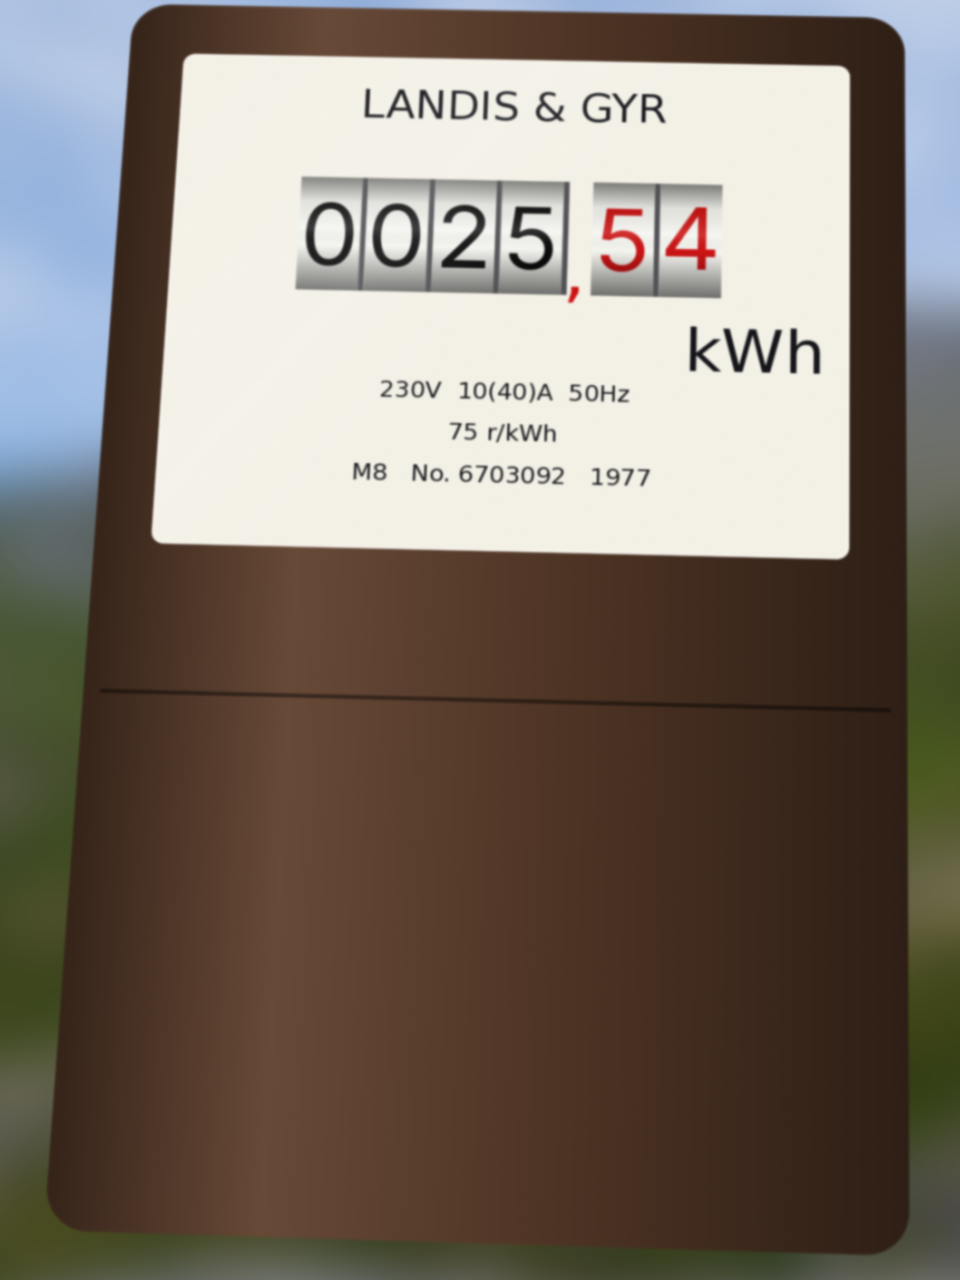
kWh 25.54
